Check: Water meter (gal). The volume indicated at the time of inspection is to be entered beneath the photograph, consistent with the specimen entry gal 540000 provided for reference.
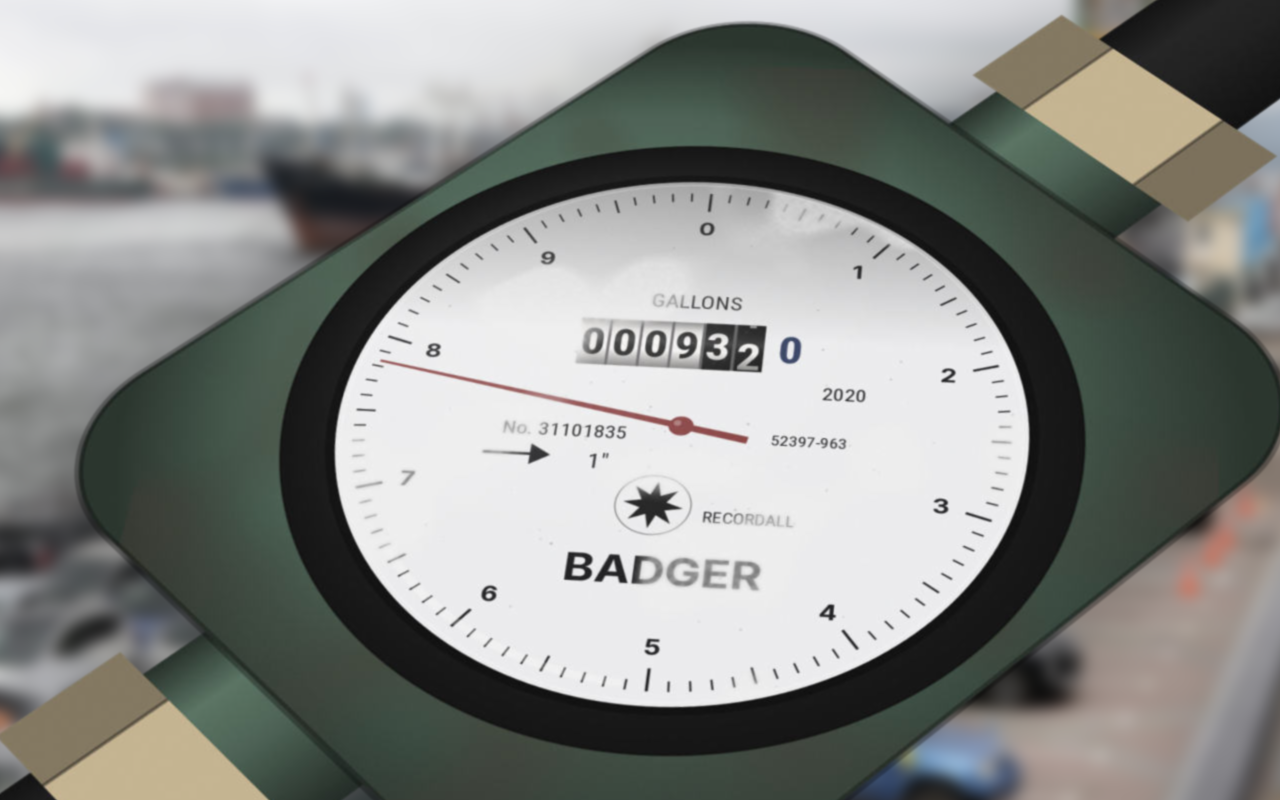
gal 9317.8
